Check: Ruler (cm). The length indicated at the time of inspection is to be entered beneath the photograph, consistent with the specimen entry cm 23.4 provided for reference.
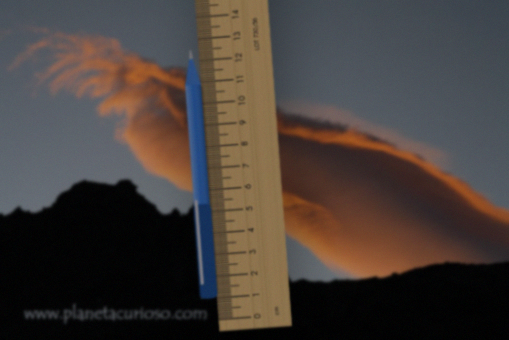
cm 11.5
